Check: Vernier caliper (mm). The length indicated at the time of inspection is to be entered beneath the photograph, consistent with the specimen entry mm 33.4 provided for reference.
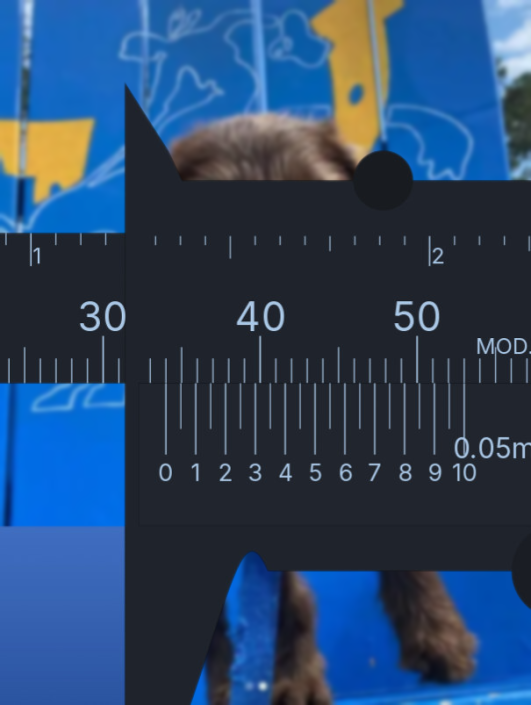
mm 34.0
